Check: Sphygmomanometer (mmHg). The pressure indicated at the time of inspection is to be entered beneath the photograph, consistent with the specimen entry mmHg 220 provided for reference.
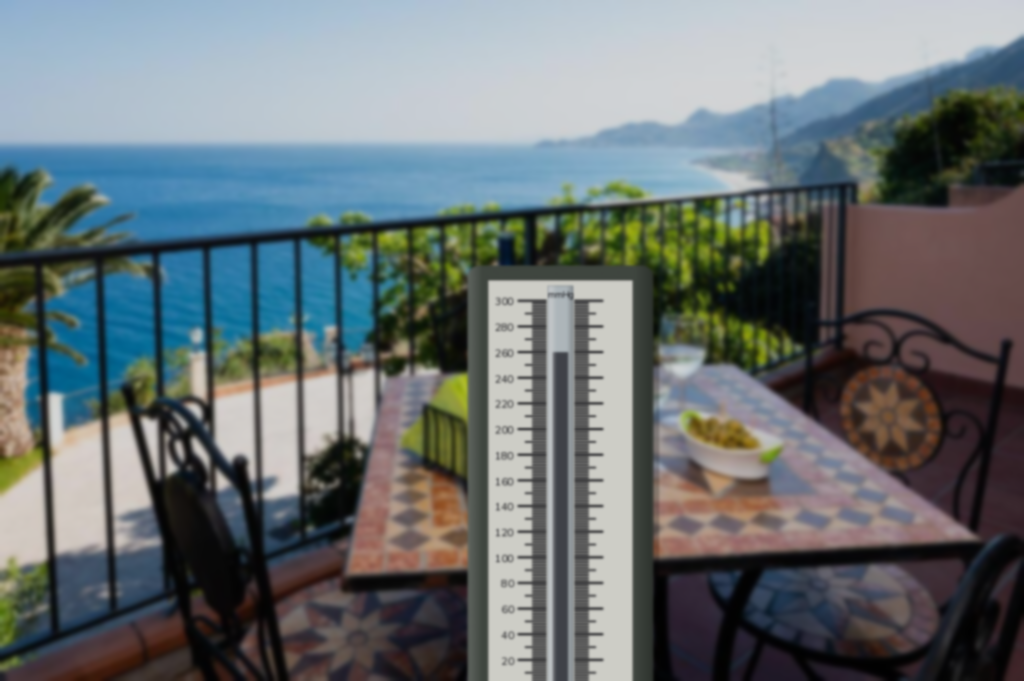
mmHg 260
